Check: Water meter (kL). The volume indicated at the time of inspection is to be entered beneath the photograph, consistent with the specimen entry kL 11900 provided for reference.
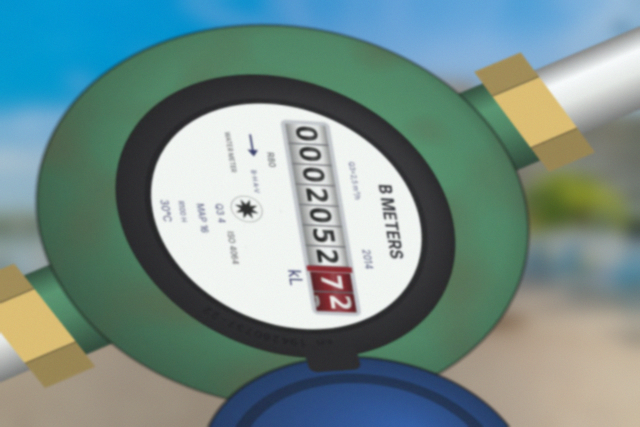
kL 2052.72
